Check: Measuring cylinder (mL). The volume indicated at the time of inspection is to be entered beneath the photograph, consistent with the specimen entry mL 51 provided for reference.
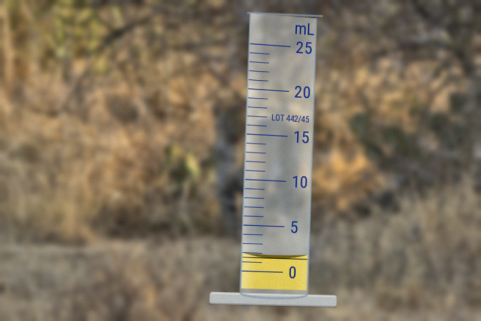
mL 1.5
